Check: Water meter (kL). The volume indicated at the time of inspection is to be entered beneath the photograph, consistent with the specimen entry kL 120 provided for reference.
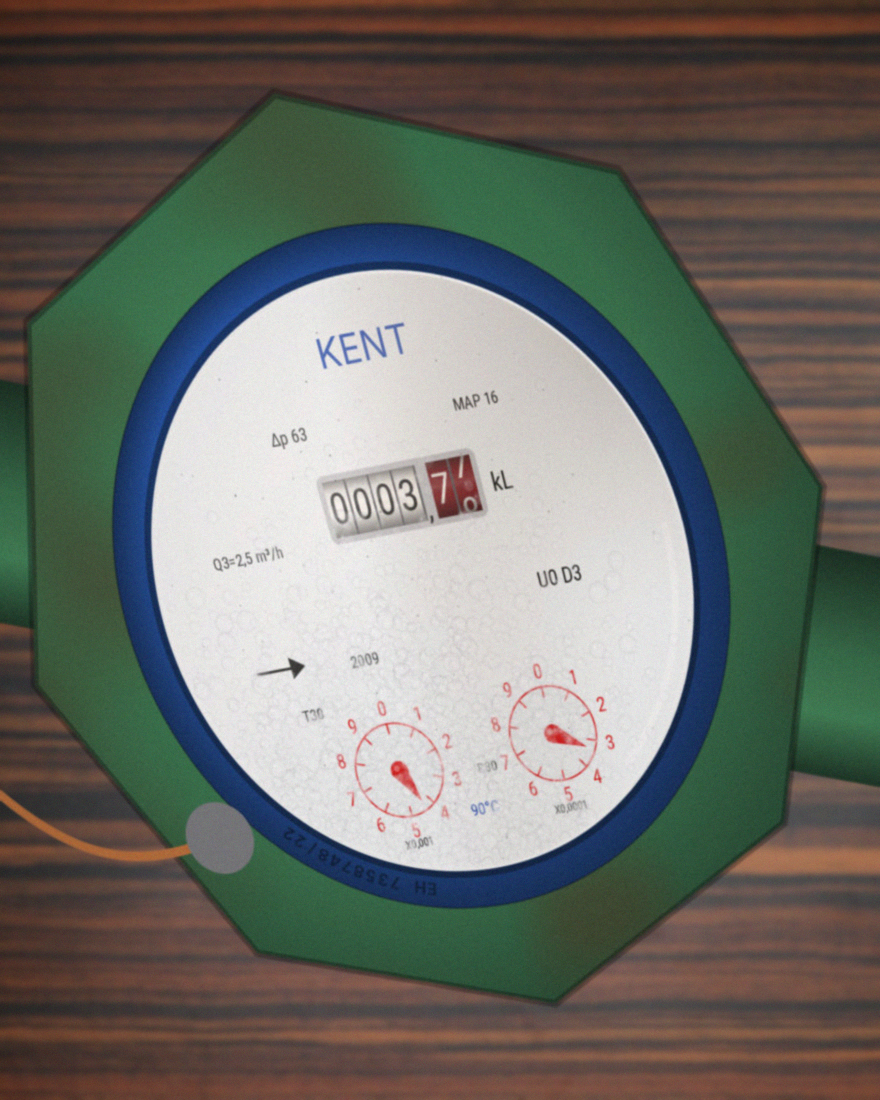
kL 3.7743
